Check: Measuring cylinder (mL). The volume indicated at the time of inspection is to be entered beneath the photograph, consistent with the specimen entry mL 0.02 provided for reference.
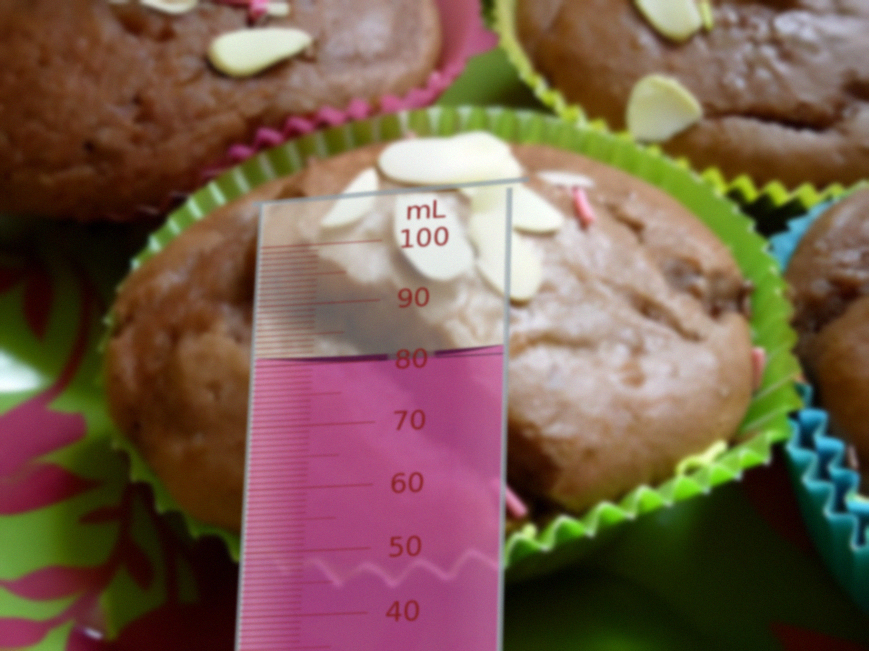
mL 80
